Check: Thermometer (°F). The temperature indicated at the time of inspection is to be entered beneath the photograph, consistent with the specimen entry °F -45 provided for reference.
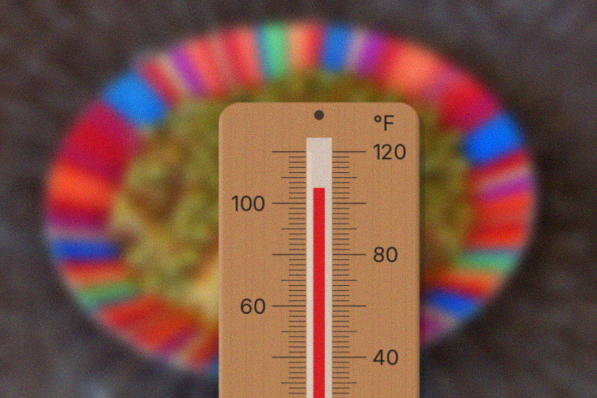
°F 106
